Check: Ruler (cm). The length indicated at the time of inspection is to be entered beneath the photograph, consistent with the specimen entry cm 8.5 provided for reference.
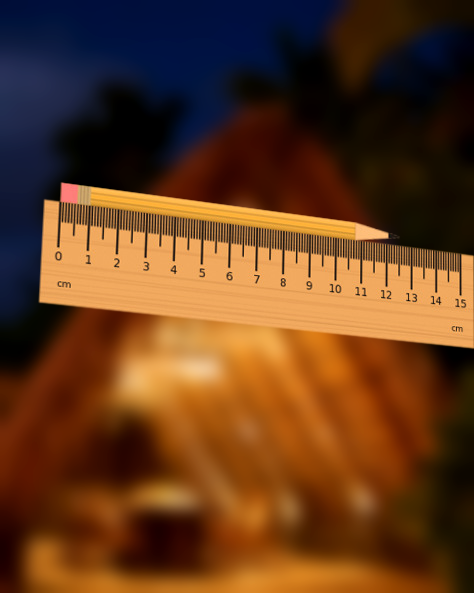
cm 12.5
